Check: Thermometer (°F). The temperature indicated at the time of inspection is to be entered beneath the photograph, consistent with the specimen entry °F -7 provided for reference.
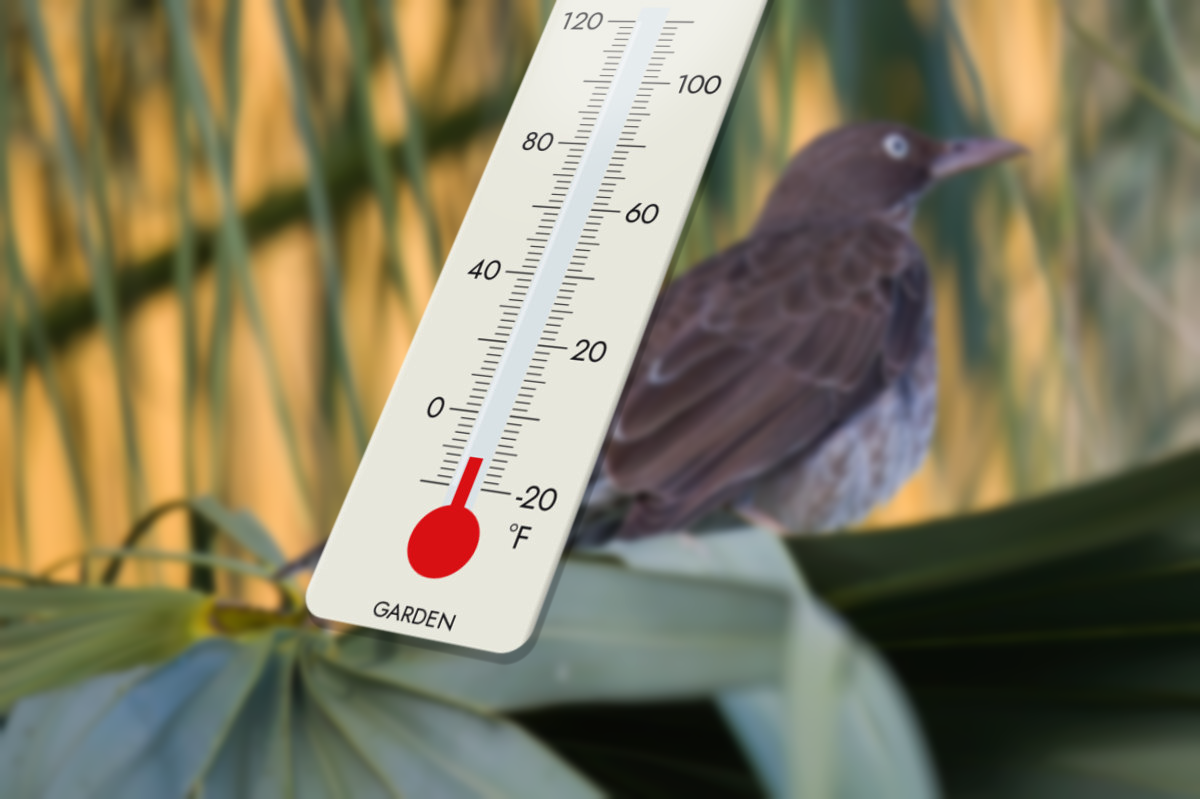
°F -12
